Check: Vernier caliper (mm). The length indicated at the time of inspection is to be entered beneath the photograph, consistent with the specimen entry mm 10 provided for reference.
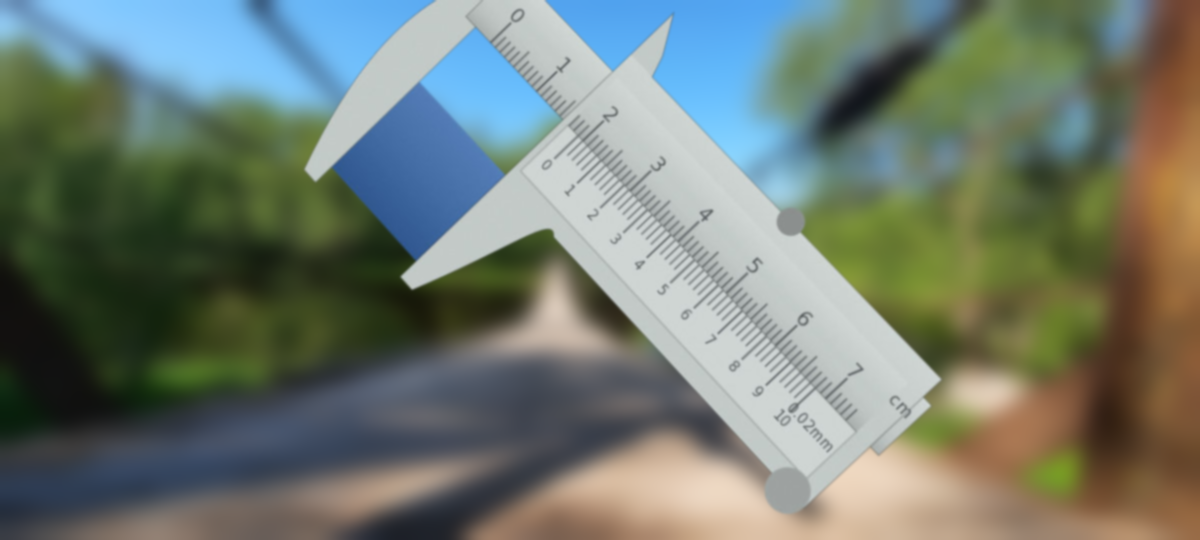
mm 19.0
